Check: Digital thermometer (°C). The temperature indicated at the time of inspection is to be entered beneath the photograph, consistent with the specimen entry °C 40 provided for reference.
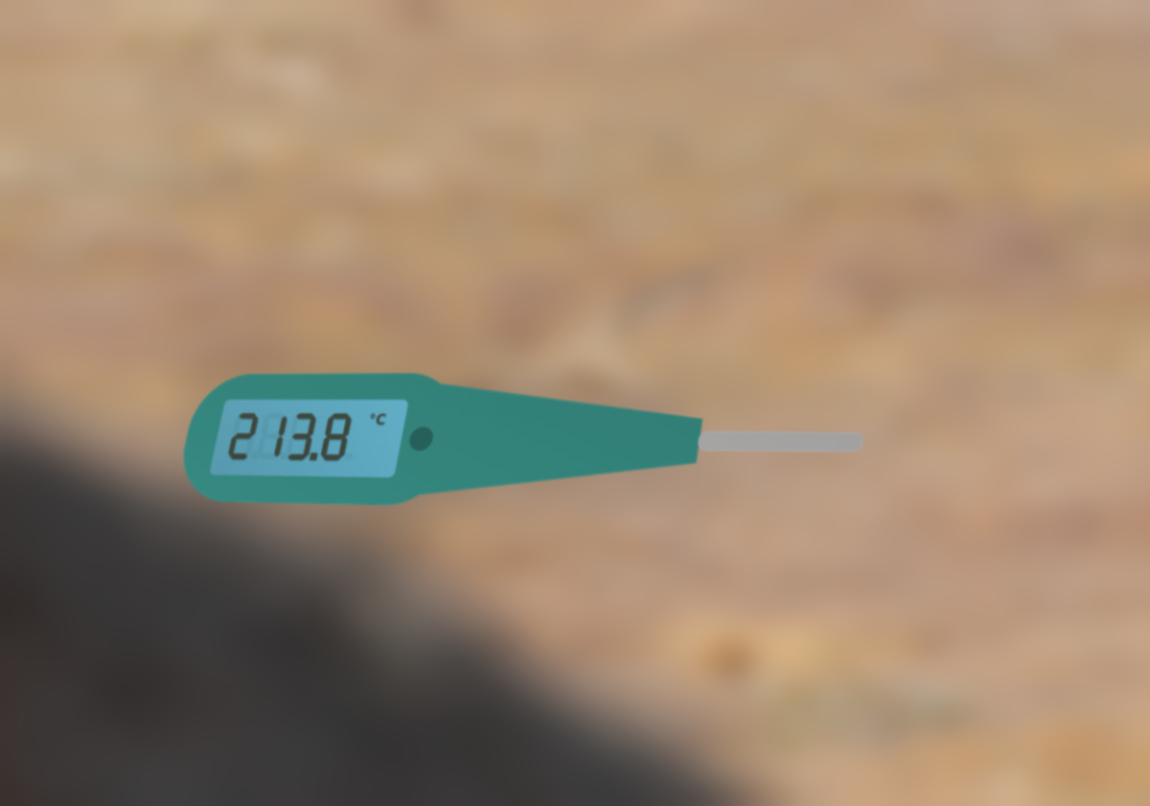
°C 213.8
